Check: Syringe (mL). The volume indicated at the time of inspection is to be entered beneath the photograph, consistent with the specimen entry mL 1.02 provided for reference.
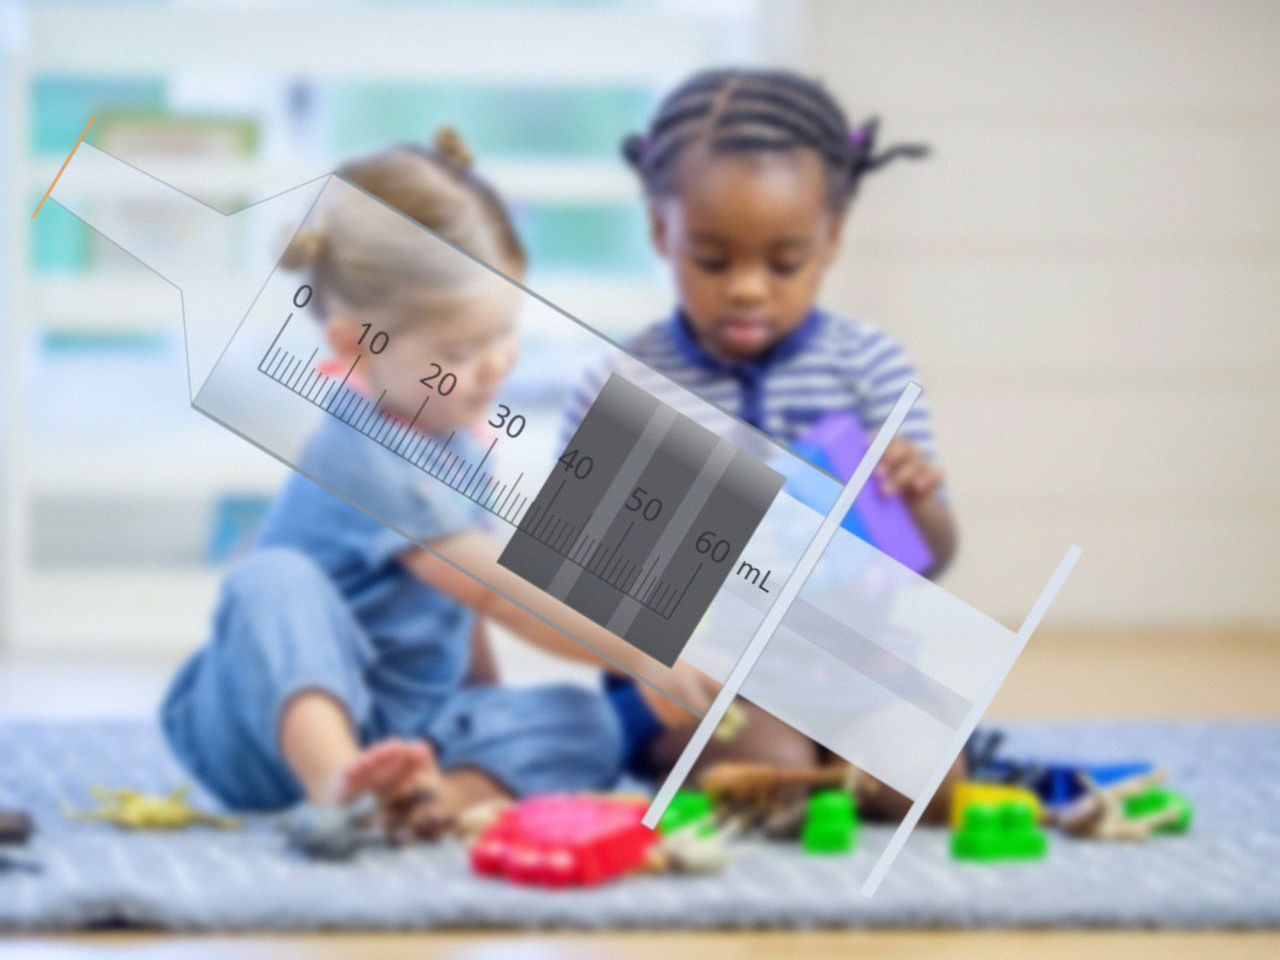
mL 38
